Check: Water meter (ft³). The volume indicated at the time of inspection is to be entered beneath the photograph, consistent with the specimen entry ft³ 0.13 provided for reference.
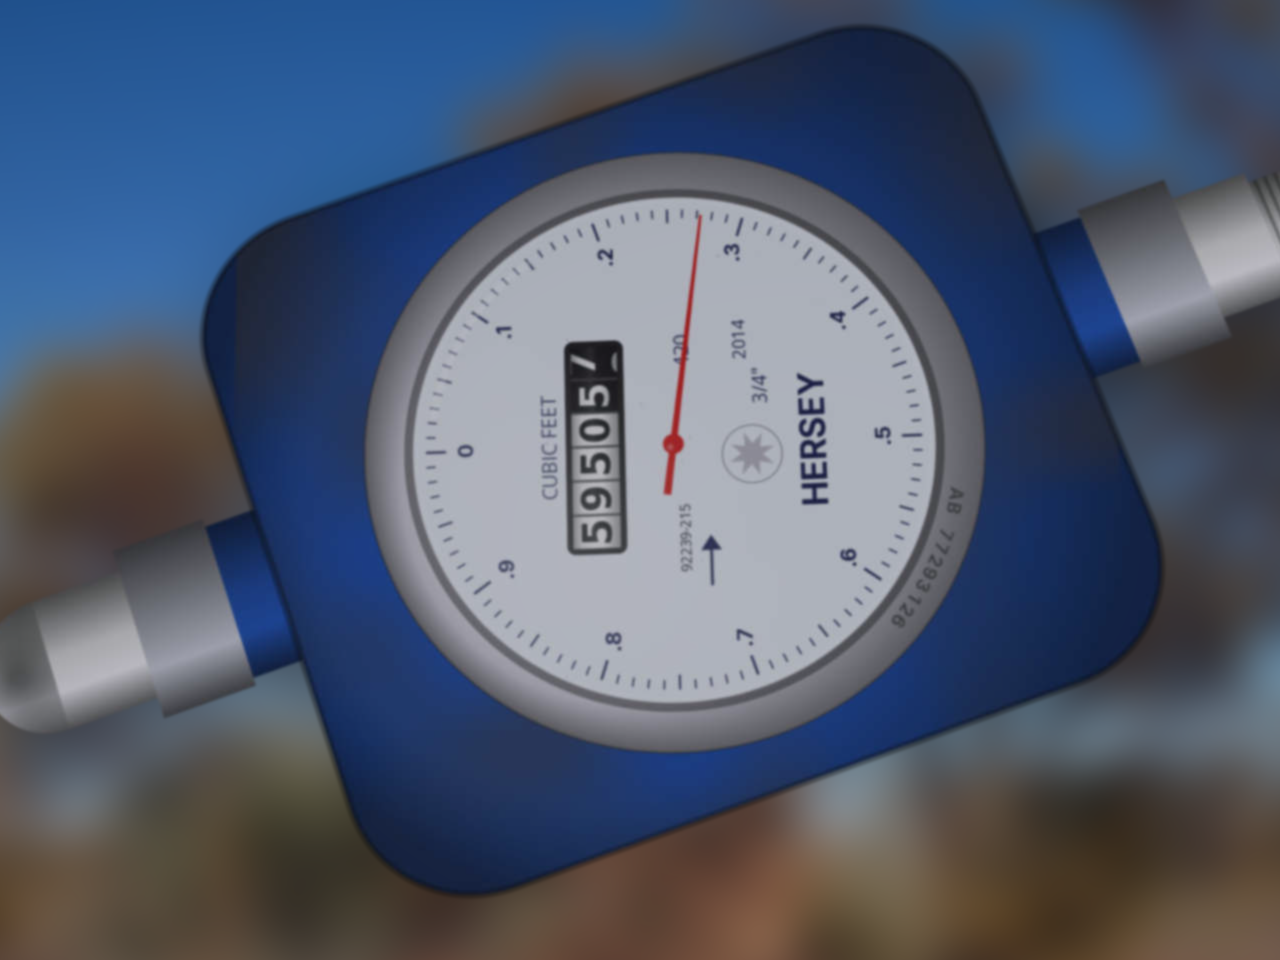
ft³ 595057.27
